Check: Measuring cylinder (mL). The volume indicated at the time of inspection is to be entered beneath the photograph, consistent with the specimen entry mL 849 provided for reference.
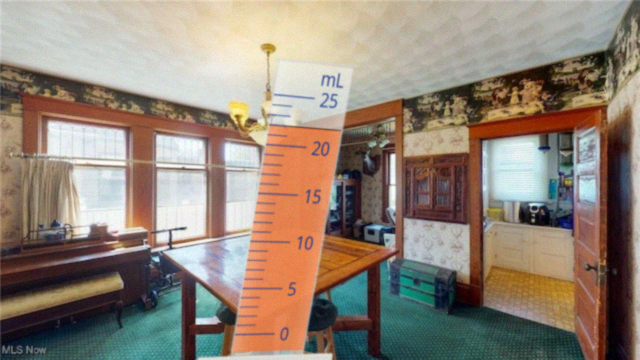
mL 22
